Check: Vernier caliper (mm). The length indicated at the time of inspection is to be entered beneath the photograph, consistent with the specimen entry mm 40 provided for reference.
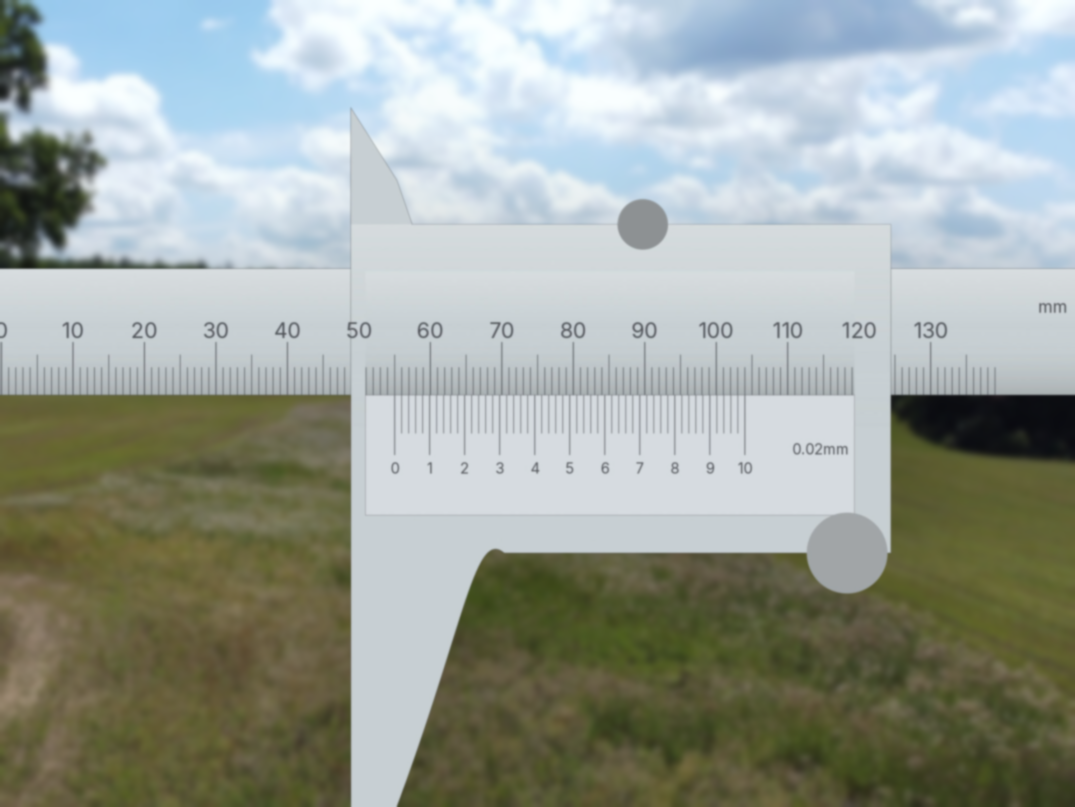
mm 55.0
